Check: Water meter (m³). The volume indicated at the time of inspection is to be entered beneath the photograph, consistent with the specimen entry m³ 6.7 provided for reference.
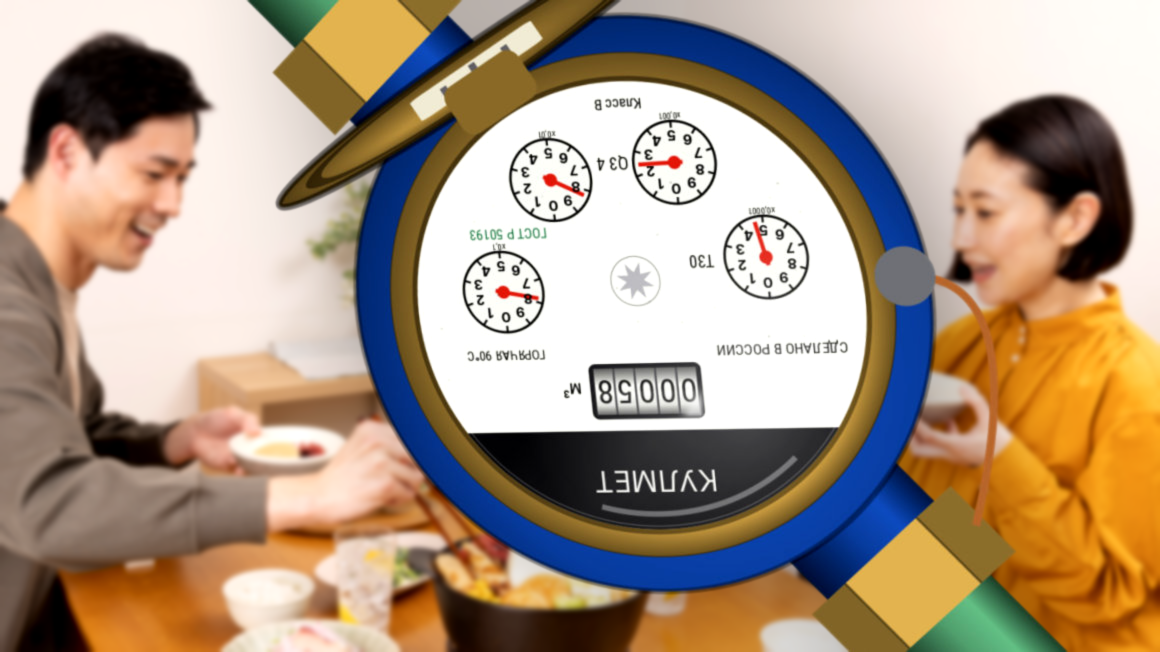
m³ 58.7824
